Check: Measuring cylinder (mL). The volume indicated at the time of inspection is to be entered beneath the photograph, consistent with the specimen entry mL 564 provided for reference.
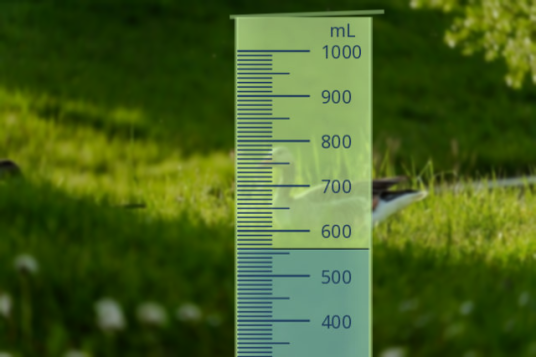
mL 560
